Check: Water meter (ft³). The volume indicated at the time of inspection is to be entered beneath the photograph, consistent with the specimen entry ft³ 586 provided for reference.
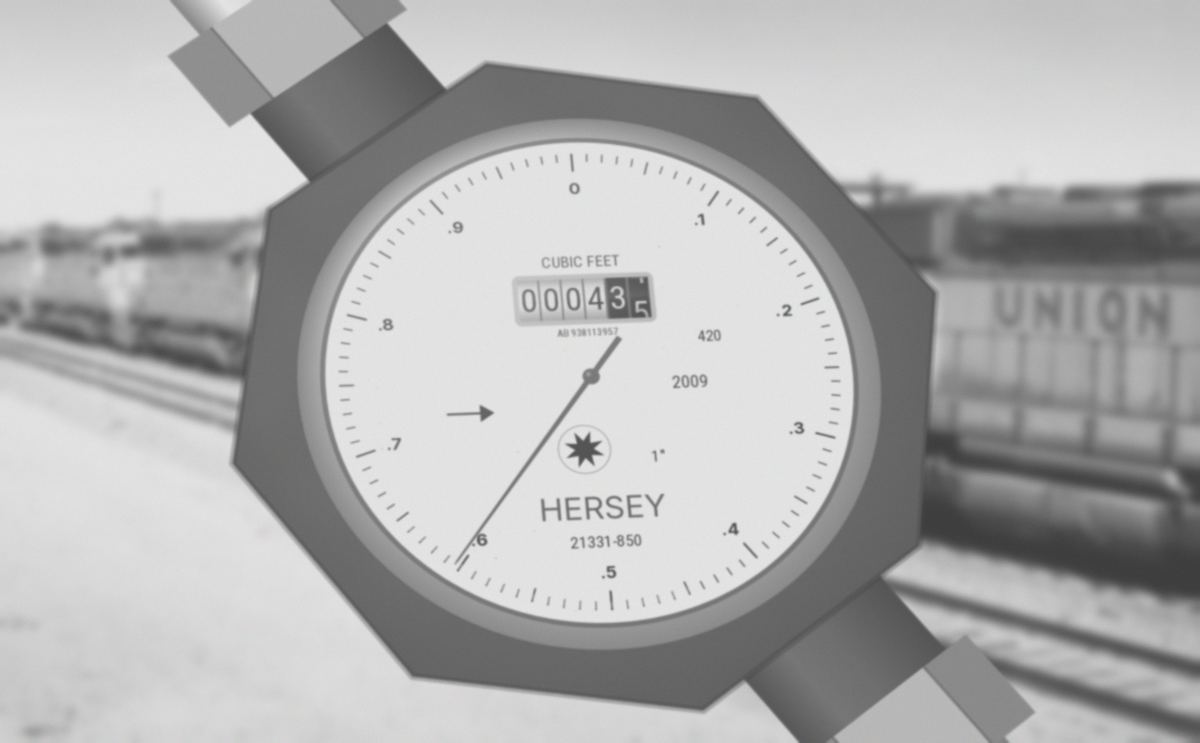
ft³ 434.60
